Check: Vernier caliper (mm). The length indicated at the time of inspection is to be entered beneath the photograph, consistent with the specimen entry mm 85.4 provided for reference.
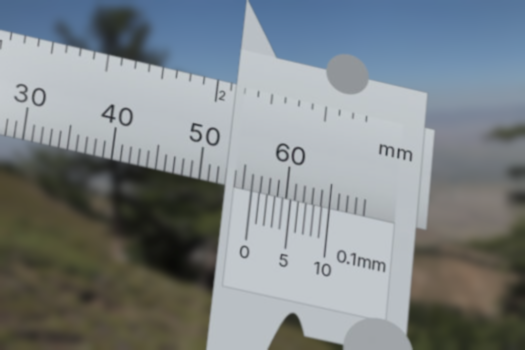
mm 56.0
